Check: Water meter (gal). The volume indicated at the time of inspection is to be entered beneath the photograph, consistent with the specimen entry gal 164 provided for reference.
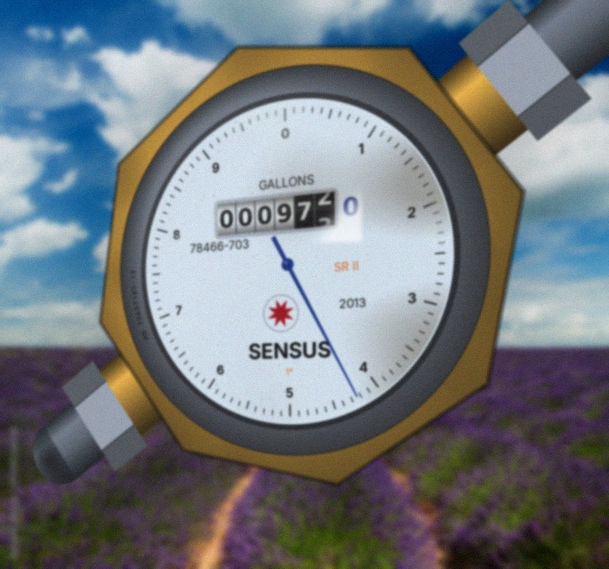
gal 9724.2
